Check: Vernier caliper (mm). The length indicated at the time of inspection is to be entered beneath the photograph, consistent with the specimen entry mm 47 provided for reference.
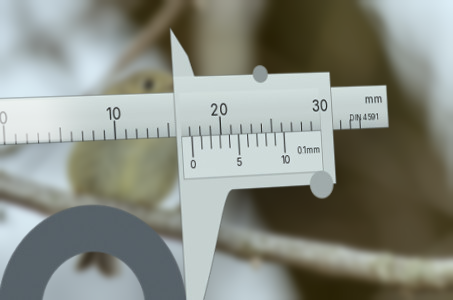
mm 17.2
